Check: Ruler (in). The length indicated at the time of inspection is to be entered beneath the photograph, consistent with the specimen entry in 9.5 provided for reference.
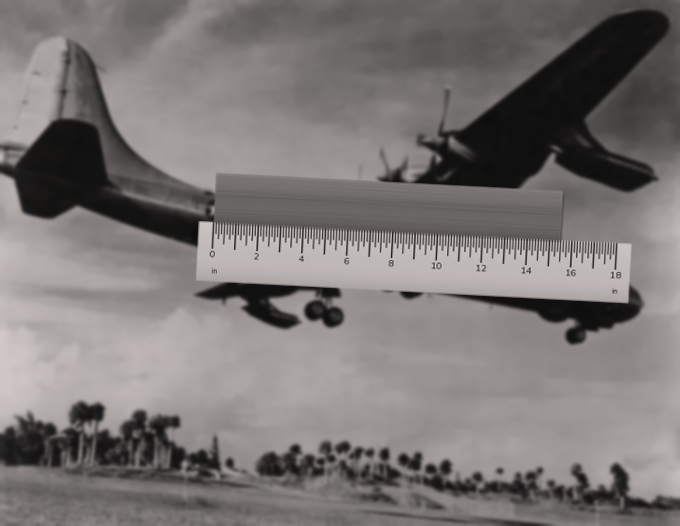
in 15.5
